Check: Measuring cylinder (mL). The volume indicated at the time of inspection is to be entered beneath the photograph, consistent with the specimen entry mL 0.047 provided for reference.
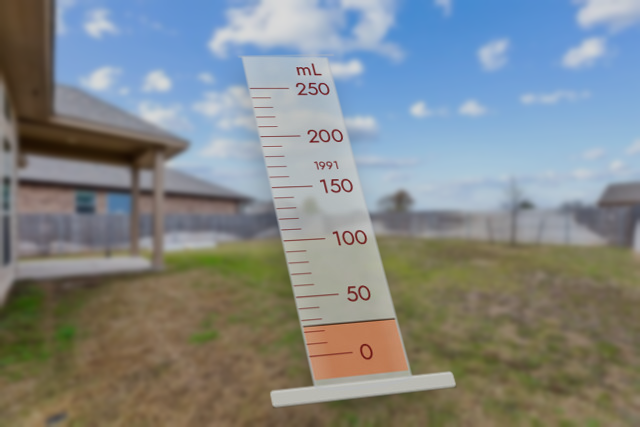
mL 25
